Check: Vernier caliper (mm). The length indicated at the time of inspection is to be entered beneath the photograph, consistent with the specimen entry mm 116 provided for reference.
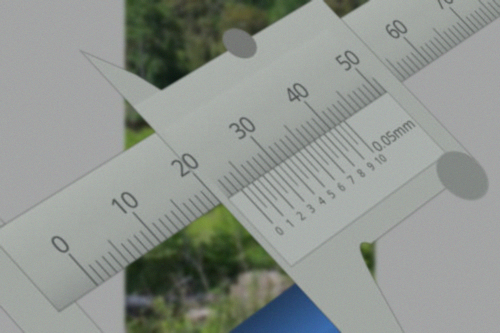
mm 23.5
